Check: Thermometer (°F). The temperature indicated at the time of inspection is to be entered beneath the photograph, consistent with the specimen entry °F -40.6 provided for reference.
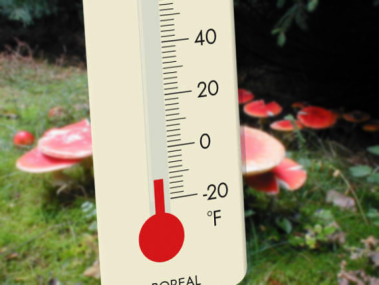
°F -12
